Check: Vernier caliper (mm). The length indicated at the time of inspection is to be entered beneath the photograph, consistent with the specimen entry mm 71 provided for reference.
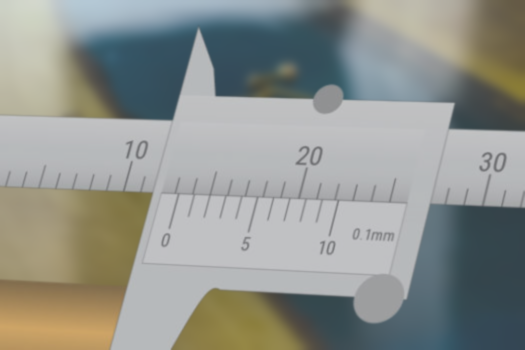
mm 13.2
